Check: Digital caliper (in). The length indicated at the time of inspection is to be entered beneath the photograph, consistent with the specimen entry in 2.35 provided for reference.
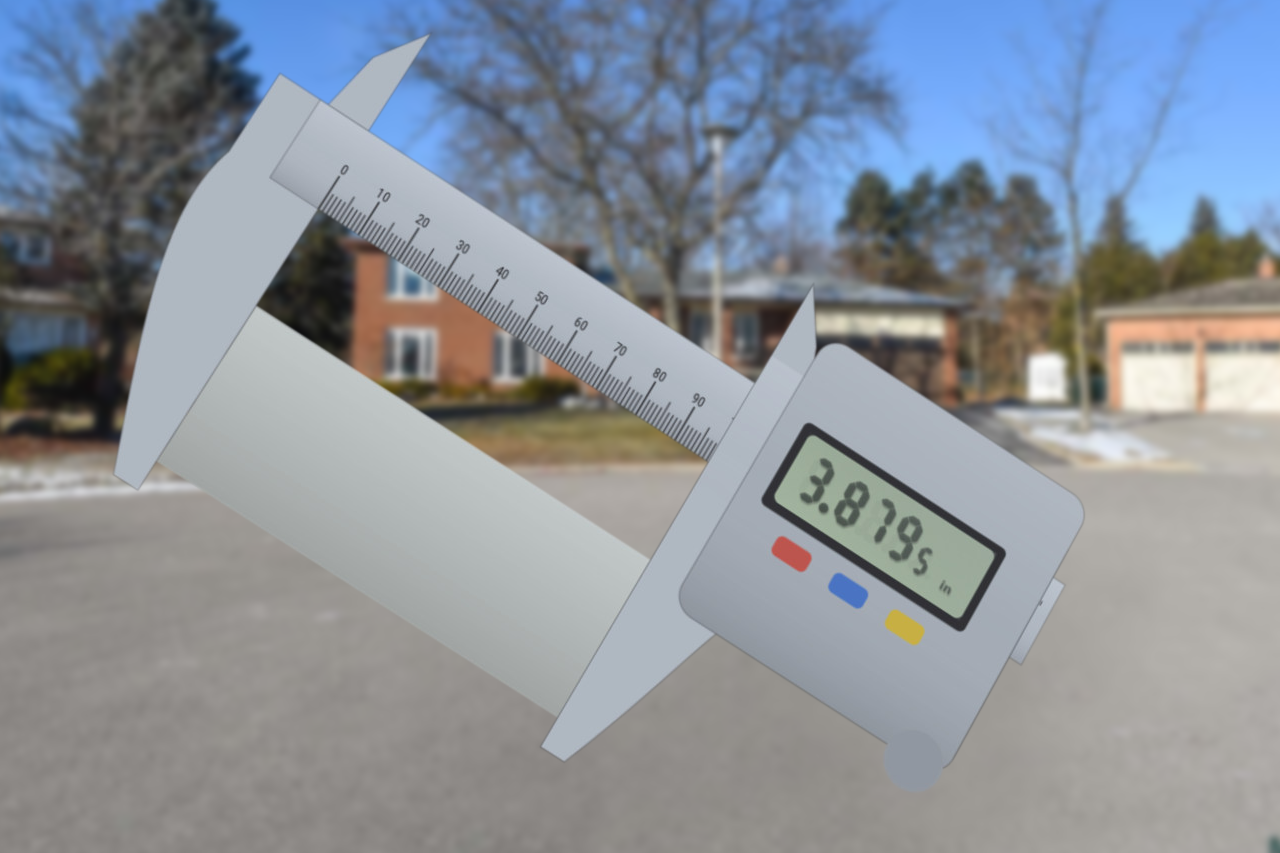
in 3.8795
